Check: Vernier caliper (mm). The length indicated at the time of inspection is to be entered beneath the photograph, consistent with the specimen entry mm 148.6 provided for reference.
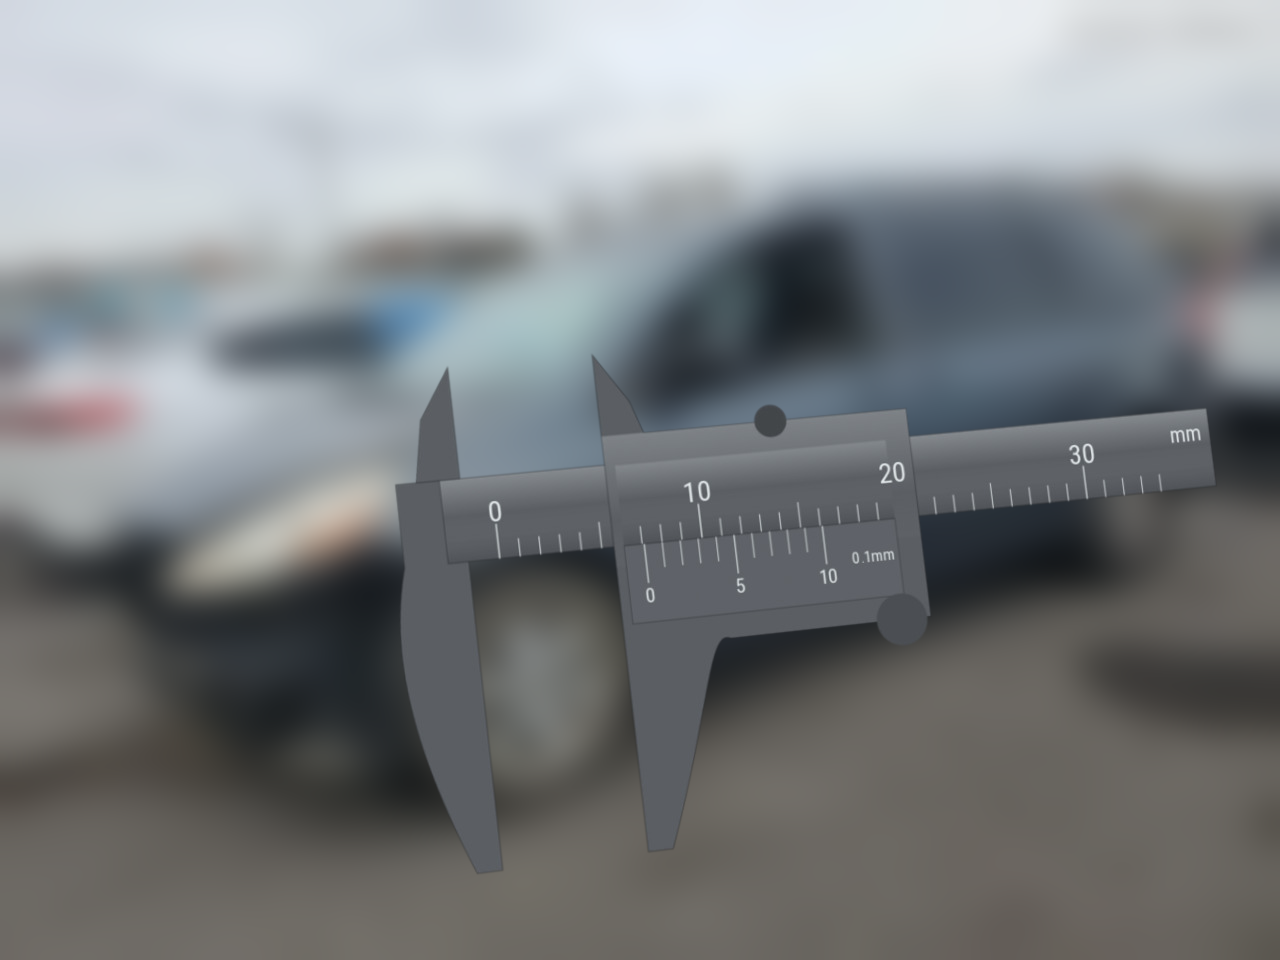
mm 7.1
